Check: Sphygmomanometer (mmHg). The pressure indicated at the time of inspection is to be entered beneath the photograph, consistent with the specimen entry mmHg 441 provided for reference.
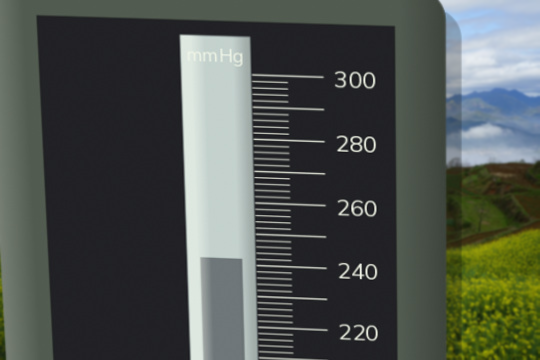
mmHg 242
